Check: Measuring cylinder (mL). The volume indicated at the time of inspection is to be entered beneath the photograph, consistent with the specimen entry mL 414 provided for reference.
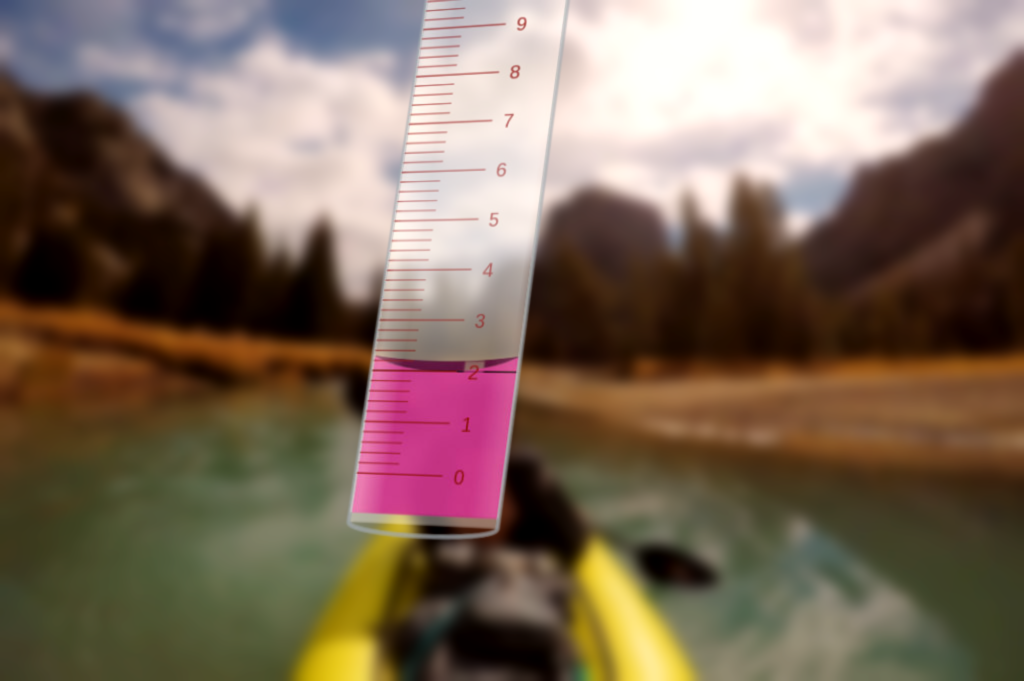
mL 2
